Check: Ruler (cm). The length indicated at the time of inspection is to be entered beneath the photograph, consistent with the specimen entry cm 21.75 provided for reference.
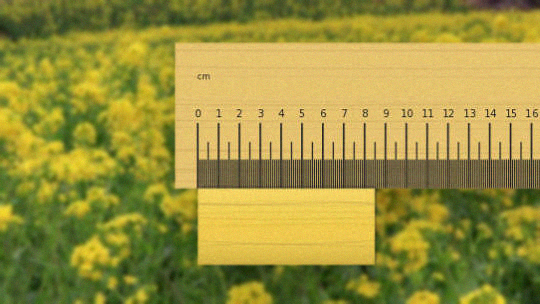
cm 8.5
